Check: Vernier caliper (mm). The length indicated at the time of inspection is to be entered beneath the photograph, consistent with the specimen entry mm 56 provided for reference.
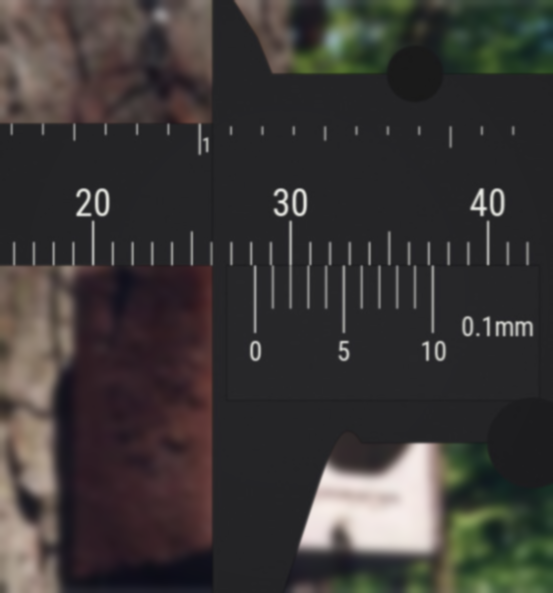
mm 28.2
